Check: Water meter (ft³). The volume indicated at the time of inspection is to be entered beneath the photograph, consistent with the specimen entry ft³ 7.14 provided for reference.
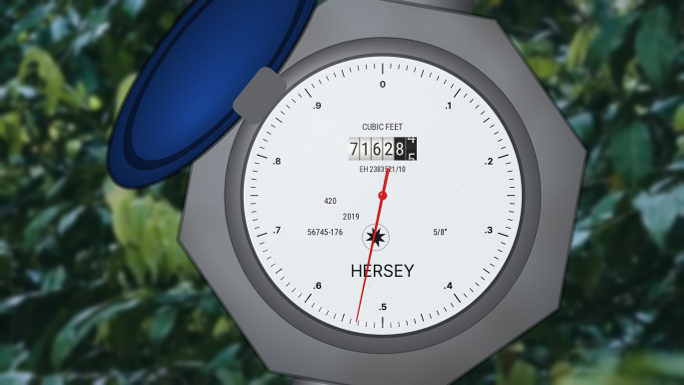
ft³ 716284.53
